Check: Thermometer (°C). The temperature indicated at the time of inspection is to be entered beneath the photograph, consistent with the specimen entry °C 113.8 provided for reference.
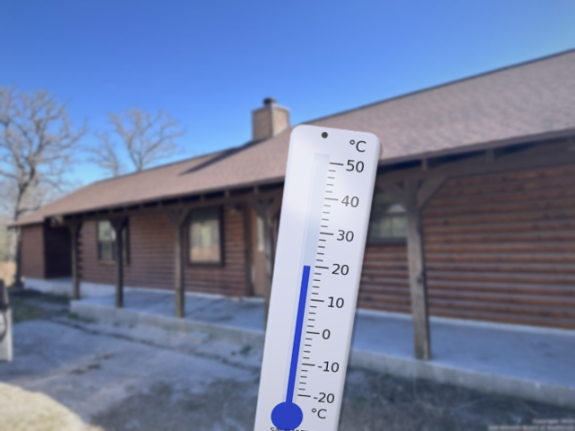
°C 20
